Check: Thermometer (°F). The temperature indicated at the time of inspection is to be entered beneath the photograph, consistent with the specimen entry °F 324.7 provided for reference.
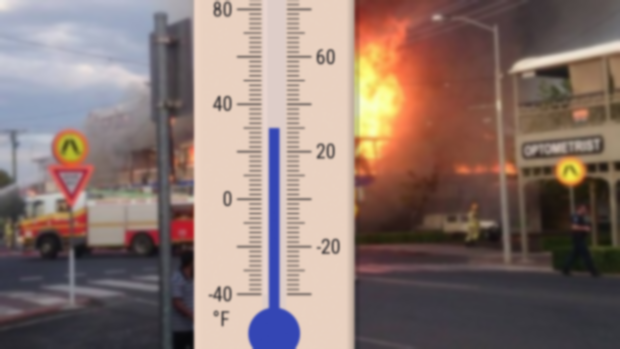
°F 30
